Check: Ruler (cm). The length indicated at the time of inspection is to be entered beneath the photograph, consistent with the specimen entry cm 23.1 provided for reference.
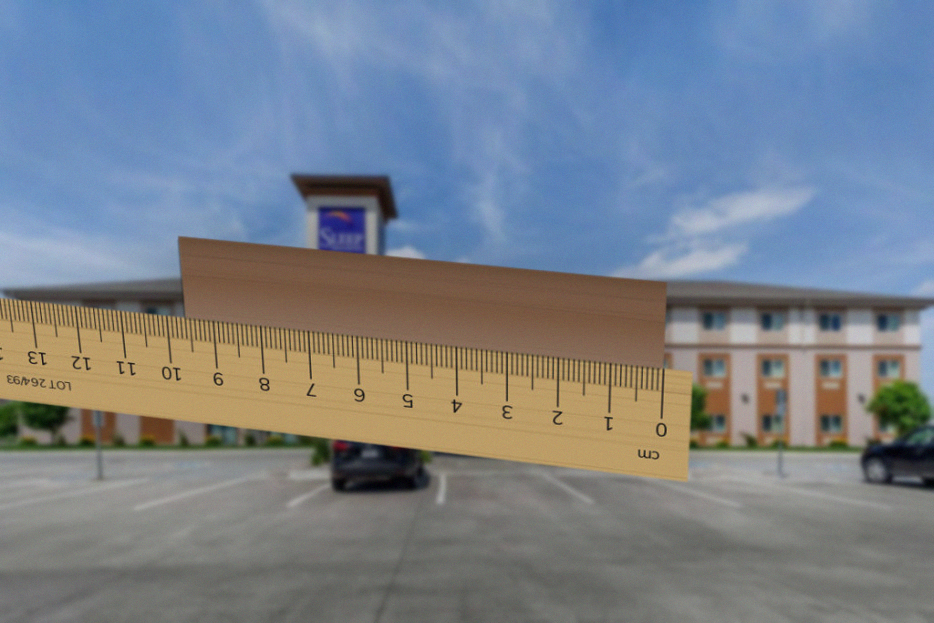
cm 9.6
